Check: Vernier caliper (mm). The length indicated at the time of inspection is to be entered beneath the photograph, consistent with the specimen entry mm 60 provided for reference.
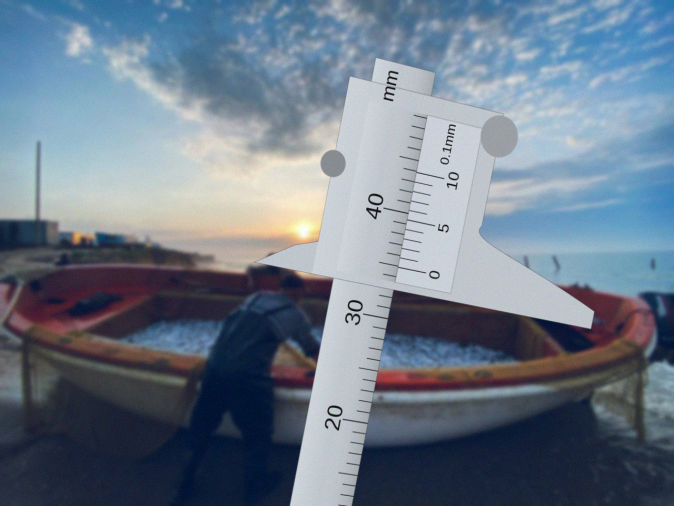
mm 34.9
